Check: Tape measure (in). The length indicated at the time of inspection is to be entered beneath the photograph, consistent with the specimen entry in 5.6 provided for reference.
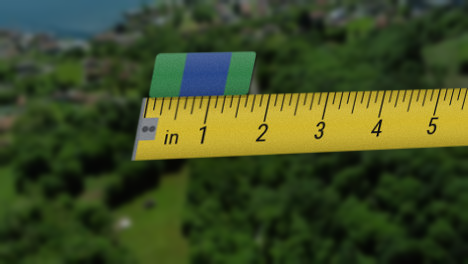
in 1.625
